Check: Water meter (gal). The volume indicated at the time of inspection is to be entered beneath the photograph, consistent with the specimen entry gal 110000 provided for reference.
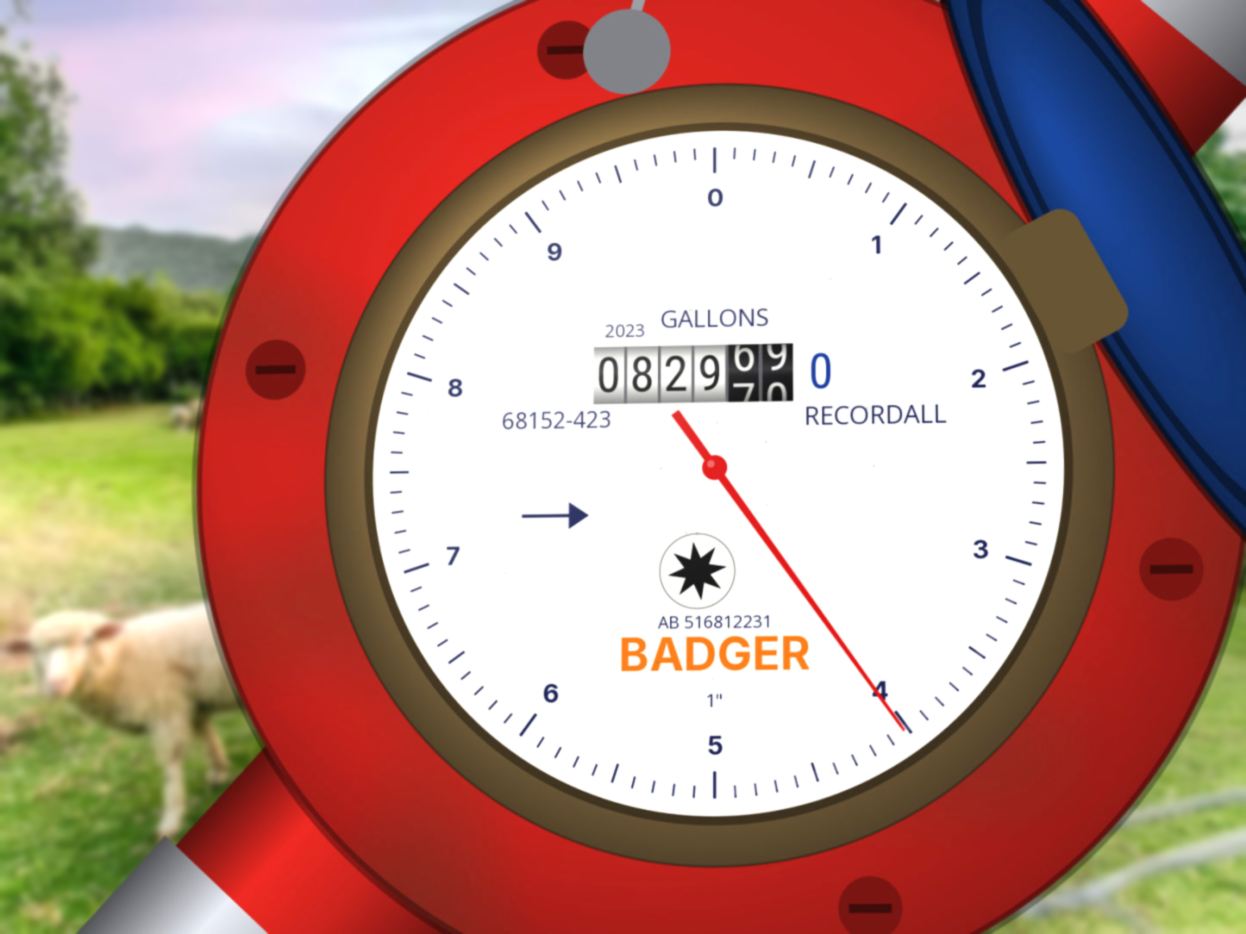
gal 829694.0
